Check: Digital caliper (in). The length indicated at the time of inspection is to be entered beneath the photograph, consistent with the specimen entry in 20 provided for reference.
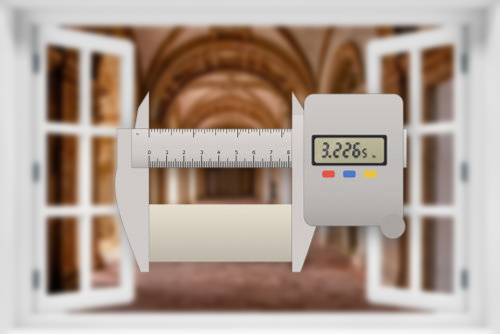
in 3.2265
